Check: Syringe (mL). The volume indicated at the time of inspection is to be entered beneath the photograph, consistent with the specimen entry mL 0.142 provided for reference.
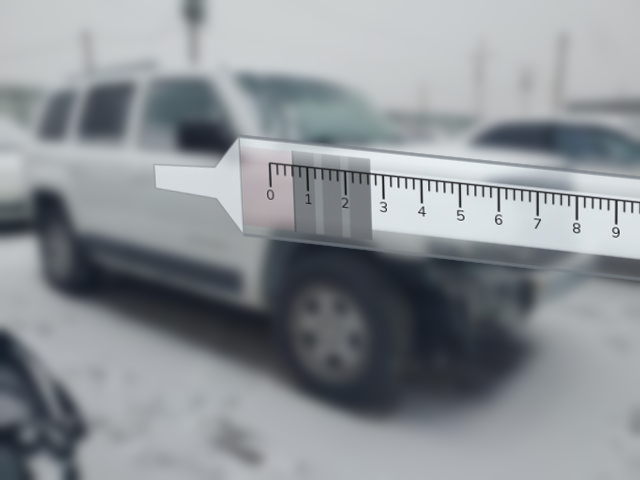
mL 0.6
